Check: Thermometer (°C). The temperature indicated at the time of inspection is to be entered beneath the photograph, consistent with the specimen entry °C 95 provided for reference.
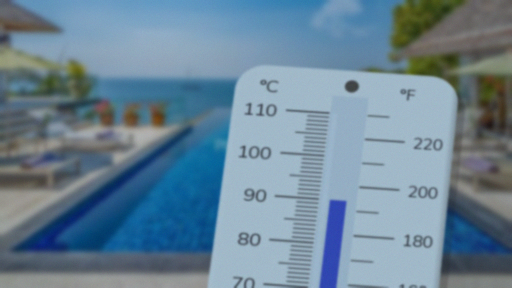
°C 90
